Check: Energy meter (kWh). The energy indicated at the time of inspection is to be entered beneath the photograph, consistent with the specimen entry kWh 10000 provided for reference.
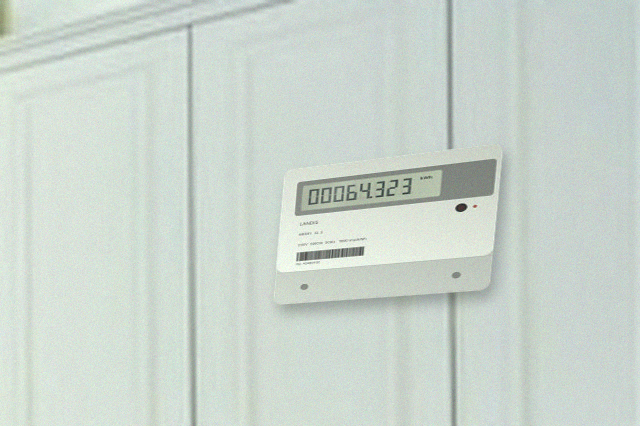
kWh 64.323
